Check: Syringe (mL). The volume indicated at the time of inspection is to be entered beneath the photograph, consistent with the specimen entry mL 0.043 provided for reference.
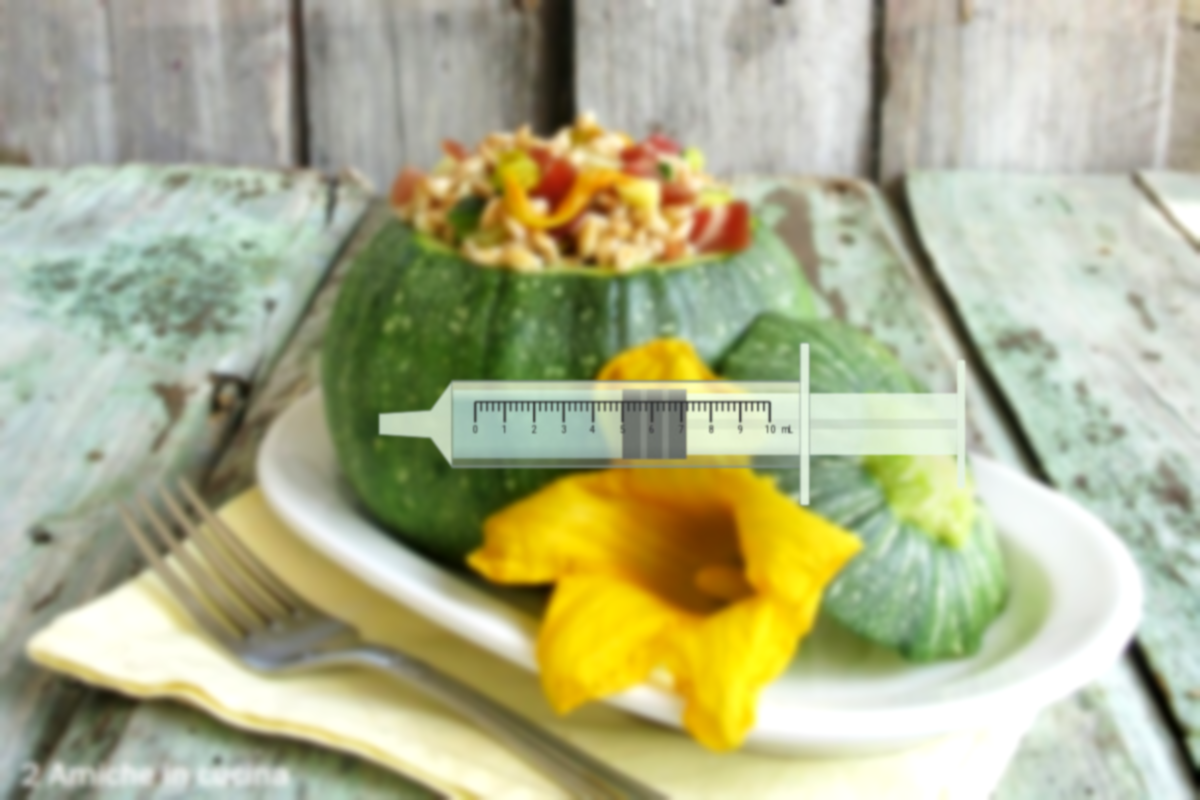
mL 5
